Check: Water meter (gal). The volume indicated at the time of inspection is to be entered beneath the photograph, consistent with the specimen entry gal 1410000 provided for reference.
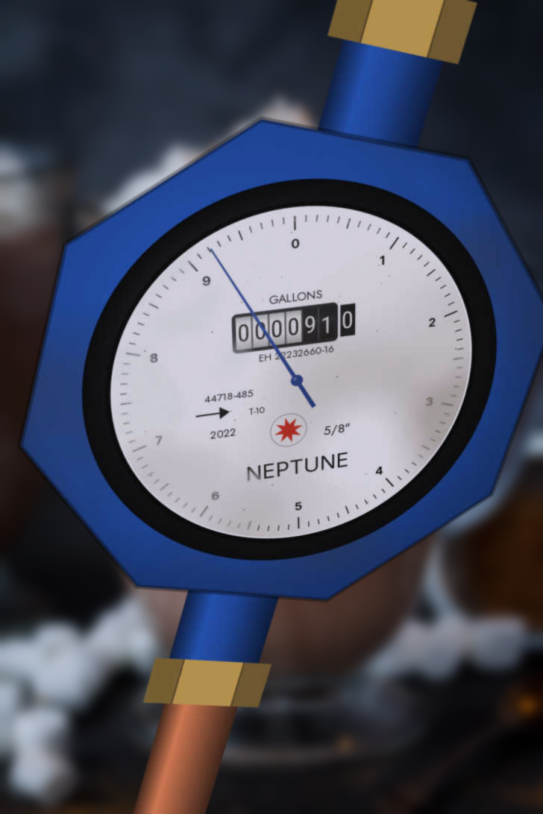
gal 909.2
